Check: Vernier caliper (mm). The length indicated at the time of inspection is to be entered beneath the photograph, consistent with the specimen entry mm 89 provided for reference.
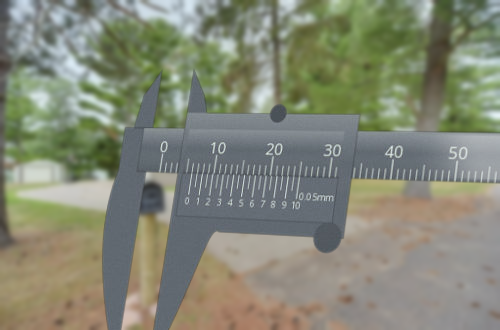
mm 6.0
